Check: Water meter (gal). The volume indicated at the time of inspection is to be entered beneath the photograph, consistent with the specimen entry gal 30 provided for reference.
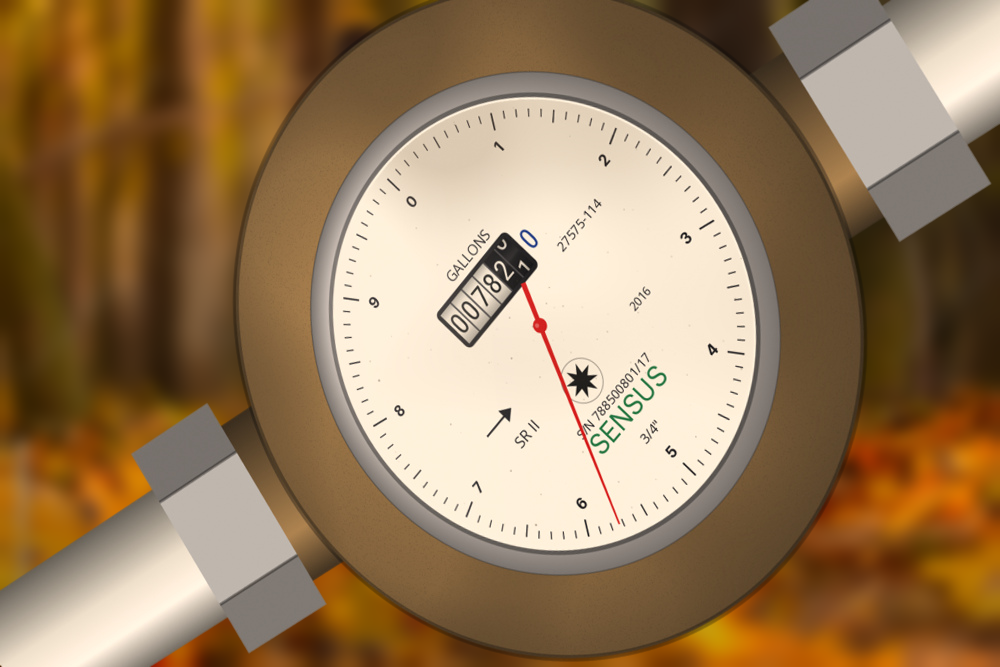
gal 78205.7
